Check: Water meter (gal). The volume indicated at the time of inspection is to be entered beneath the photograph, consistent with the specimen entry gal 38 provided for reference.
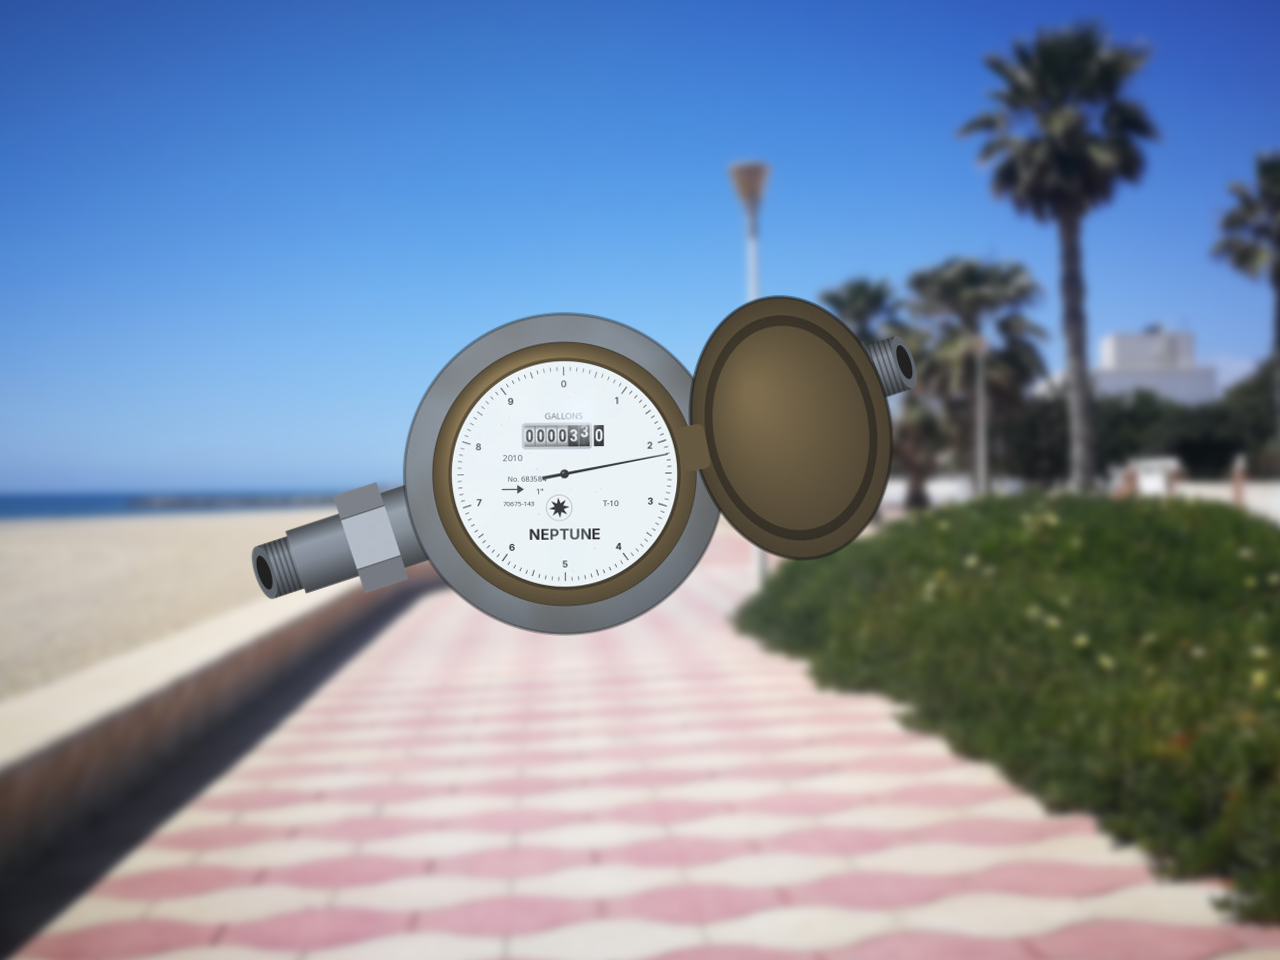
gal 332.2
